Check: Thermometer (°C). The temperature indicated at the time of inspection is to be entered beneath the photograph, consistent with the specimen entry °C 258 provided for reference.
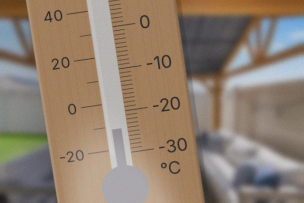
°C -24
